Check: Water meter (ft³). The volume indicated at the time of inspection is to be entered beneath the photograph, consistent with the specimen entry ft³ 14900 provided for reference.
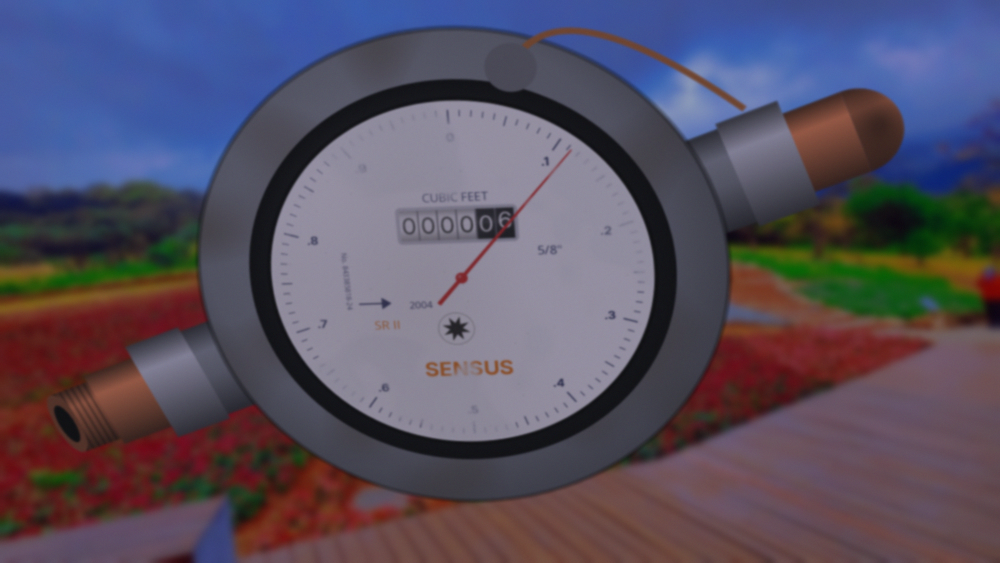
ft³ 6.11
